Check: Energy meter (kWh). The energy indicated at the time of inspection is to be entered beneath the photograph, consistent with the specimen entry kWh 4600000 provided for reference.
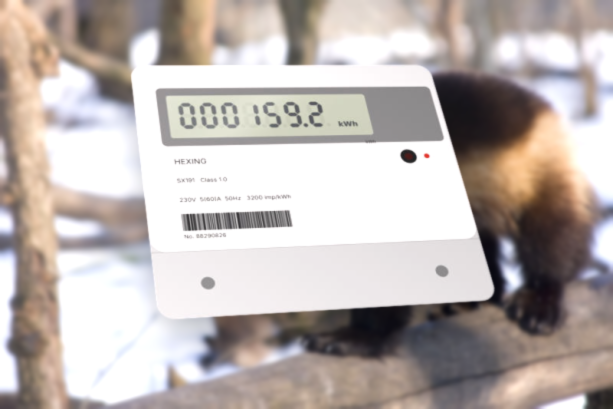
kWh 159.2
